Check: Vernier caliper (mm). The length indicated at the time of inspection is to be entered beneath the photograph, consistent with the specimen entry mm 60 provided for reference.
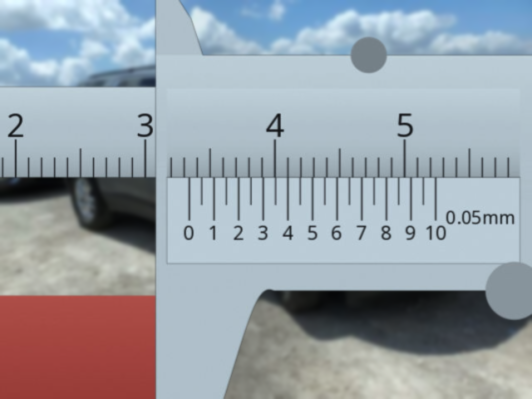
mm 33.4
